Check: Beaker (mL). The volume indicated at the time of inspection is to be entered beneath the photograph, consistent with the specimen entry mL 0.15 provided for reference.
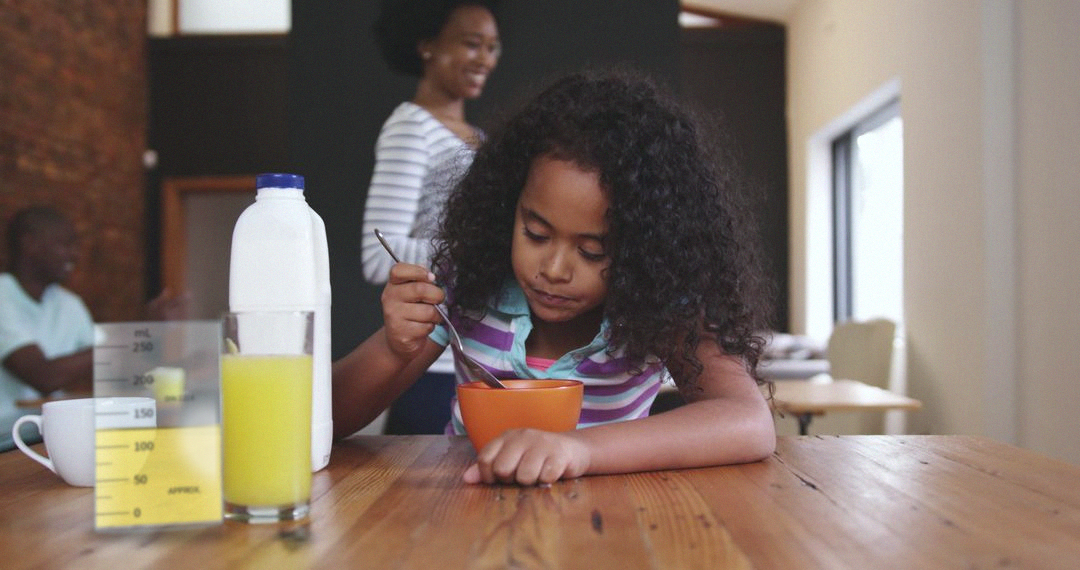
mL 125
